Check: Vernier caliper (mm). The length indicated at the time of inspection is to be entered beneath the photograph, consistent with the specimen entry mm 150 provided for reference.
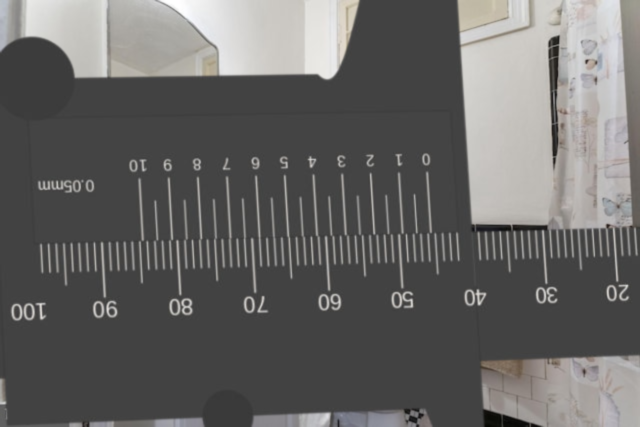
mm 45.6
